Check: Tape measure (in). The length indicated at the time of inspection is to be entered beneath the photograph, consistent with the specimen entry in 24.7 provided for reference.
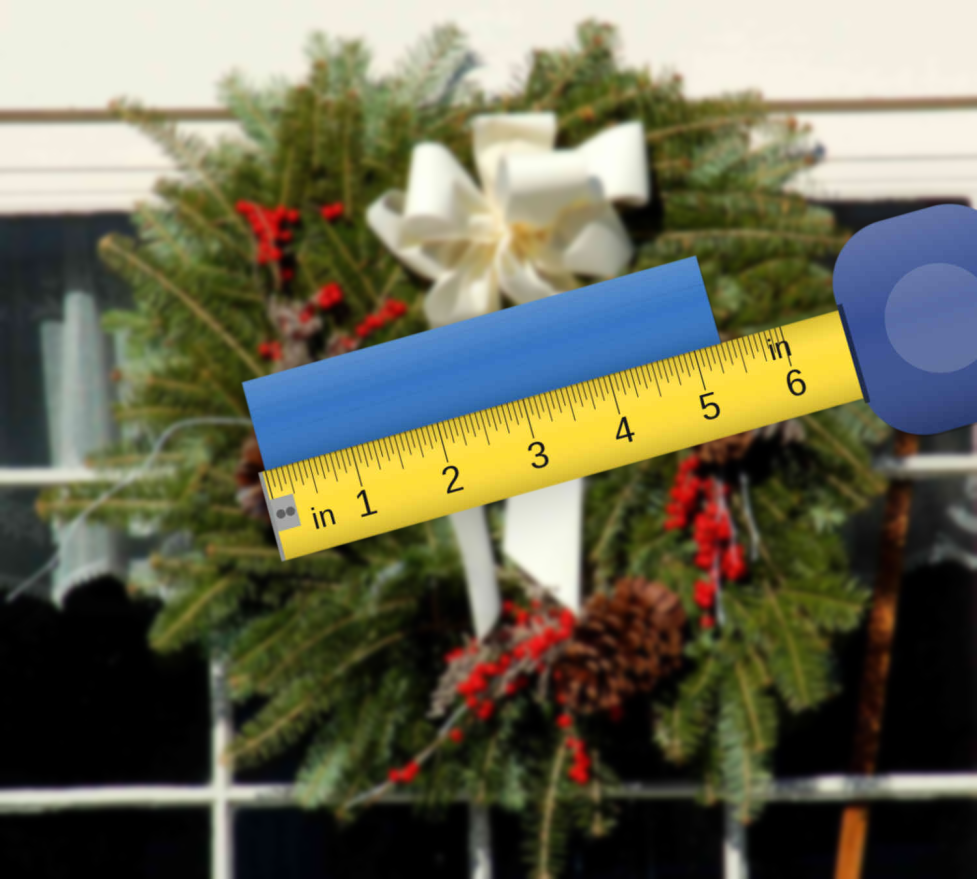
in 5.3125
